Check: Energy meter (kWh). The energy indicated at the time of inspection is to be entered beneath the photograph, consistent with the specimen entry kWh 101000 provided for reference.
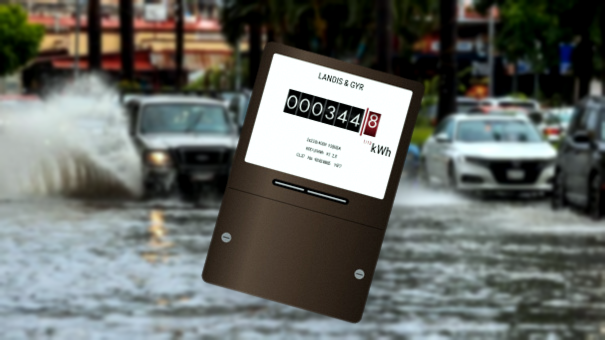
kWh 344.8
